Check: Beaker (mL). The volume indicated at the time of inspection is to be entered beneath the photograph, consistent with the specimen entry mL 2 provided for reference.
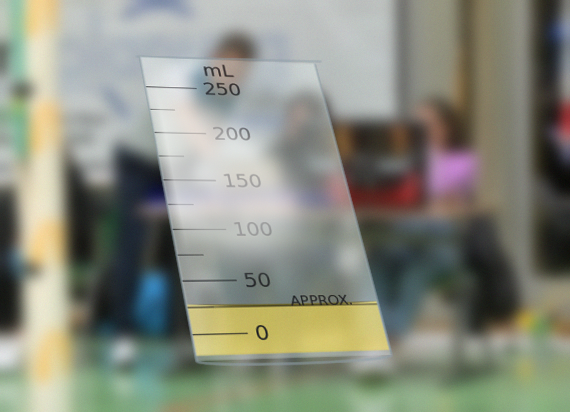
mL 25
